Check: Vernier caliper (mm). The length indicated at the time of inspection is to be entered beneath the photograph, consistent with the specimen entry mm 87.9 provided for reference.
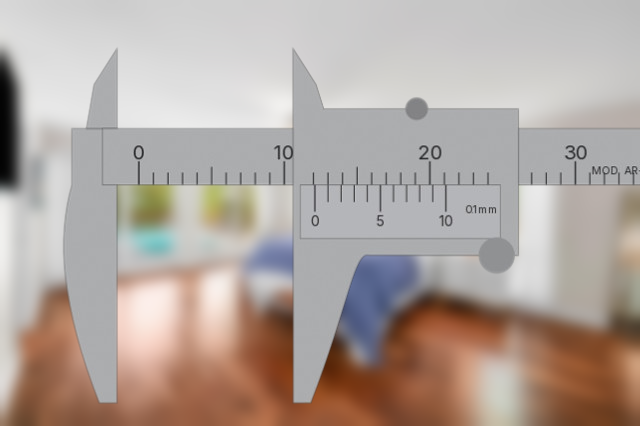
mm 12.1
